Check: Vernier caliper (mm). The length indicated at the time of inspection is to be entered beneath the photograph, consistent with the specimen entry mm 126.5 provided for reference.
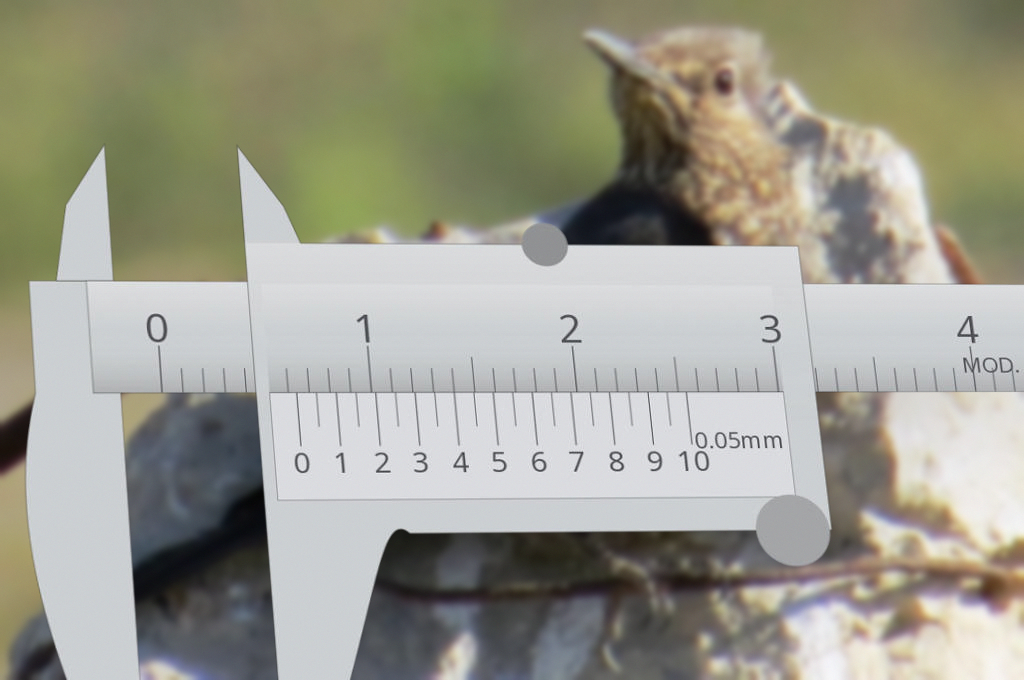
mm 6.4
